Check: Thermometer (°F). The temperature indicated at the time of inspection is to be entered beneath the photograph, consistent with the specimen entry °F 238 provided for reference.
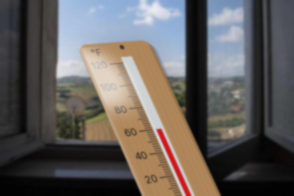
°F 60
